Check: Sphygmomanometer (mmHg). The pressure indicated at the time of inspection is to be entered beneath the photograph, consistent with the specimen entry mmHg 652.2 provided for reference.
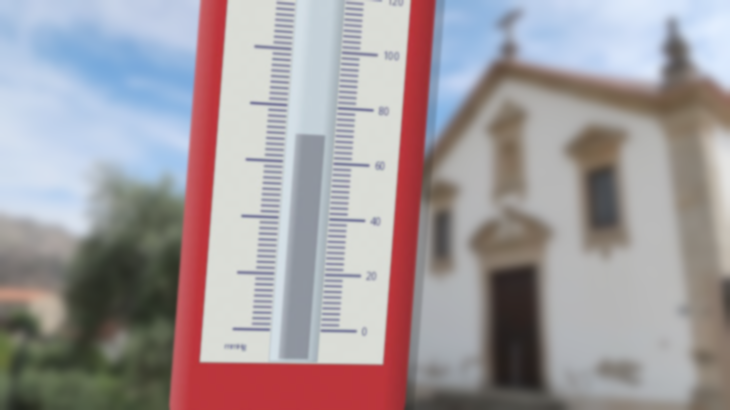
mmHg 70
